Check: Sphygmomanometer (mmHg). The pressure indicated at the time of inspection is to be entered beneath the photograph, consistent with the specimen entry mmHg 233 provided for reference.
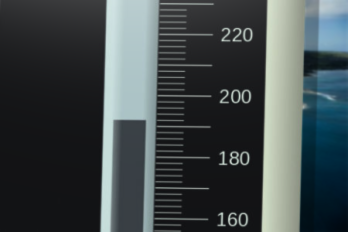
mmHg 192
